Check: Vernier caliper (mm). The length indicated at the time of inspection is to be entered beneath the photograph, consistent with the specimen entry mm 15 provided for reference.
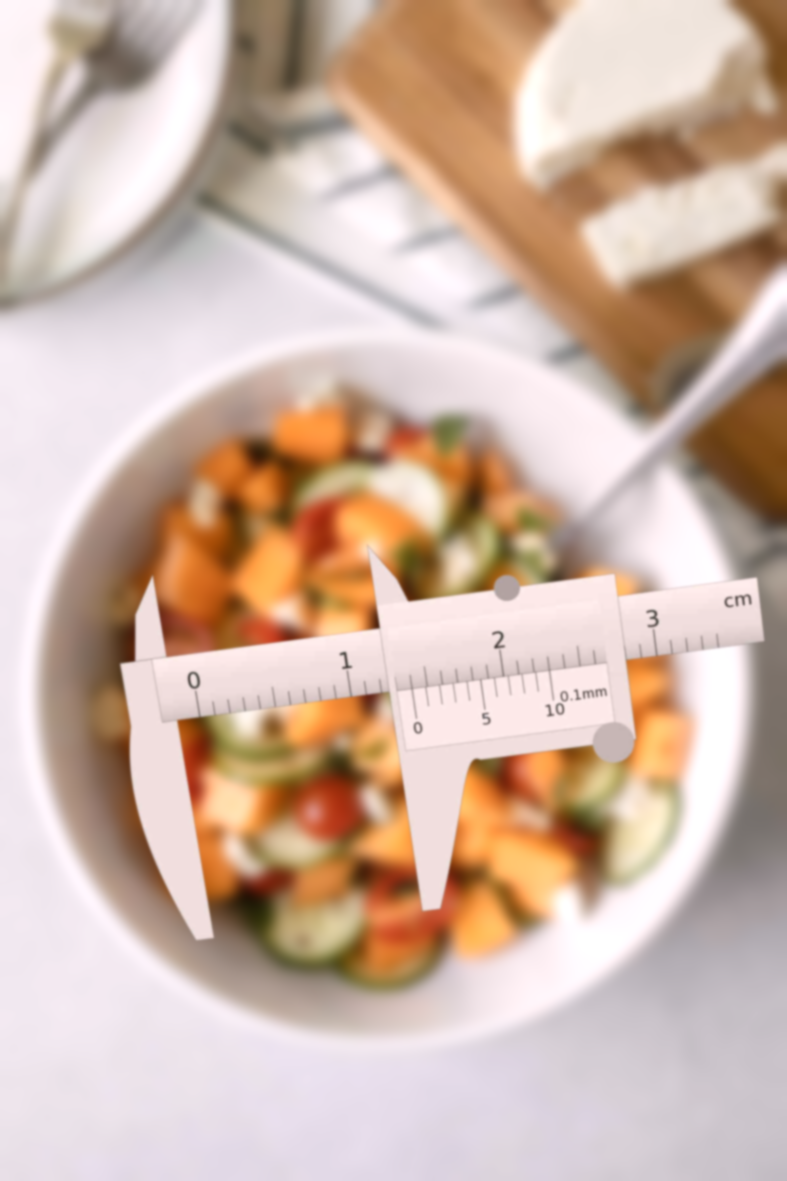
mm 14.0
